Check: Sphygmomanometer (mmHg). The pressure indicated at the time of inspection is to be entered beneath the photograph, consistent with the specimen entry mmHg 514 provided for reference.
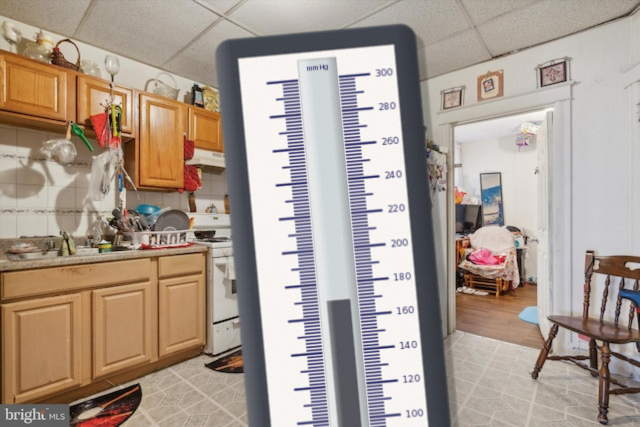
mmHg 170
